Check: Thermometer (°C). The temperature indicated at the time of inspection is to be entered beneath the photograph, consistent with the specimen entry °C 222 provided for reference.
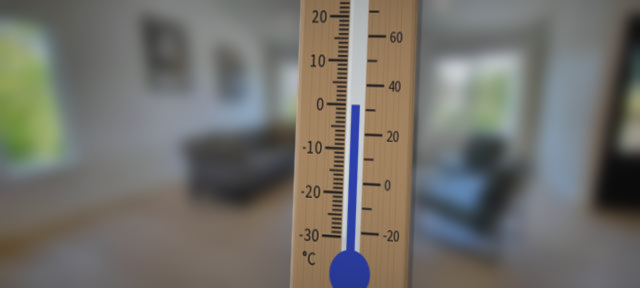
°C 0
